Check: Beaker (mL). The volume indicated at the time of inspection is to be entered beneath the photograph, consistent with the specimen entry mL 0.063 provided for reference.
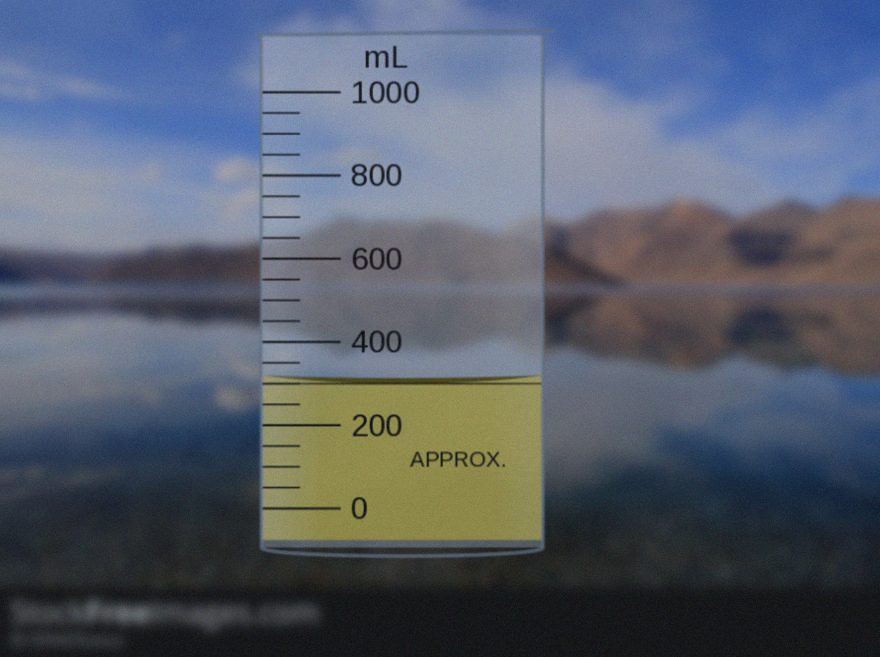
mL 300
